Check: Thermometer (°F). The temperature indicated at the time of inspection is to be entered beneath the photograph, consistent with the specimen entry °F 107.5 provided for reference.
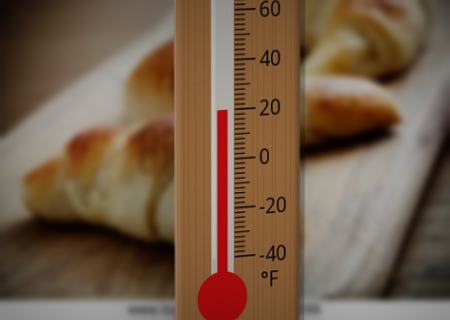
°F 20
